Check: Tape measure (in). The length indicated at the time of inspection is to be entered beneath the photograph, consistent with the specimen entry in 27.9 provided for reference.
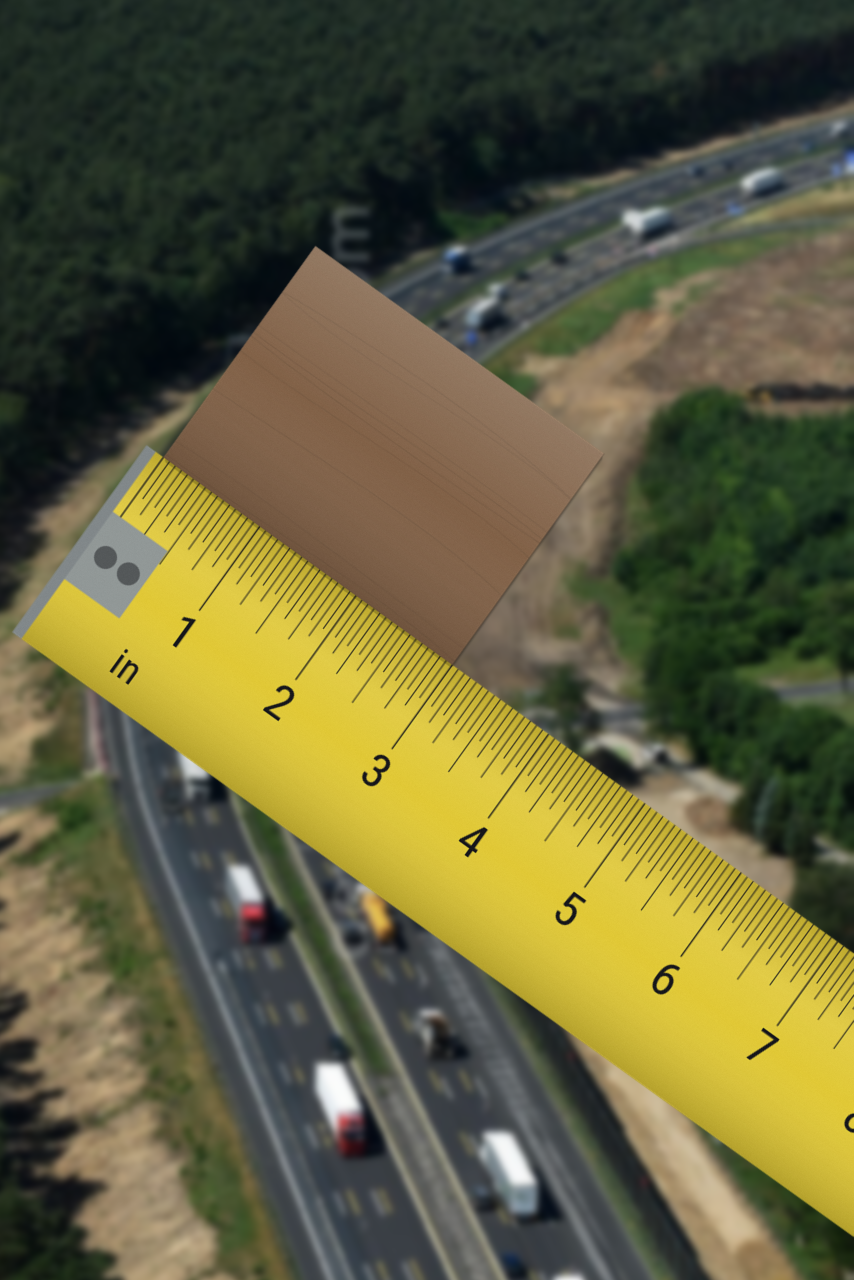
in 3
